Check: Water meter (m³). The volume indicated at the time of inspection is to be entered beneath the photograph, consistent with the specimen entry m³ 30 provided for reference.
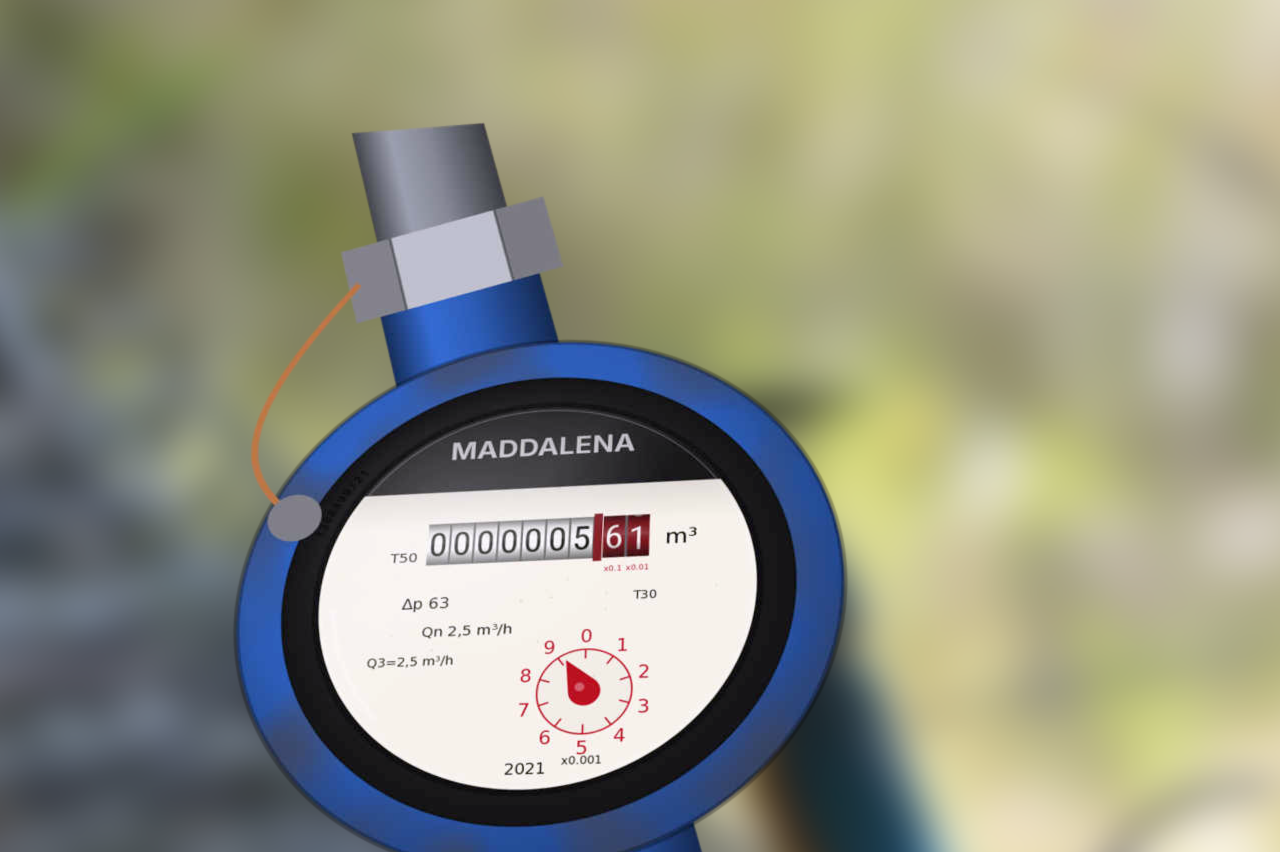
m³ 5.609
